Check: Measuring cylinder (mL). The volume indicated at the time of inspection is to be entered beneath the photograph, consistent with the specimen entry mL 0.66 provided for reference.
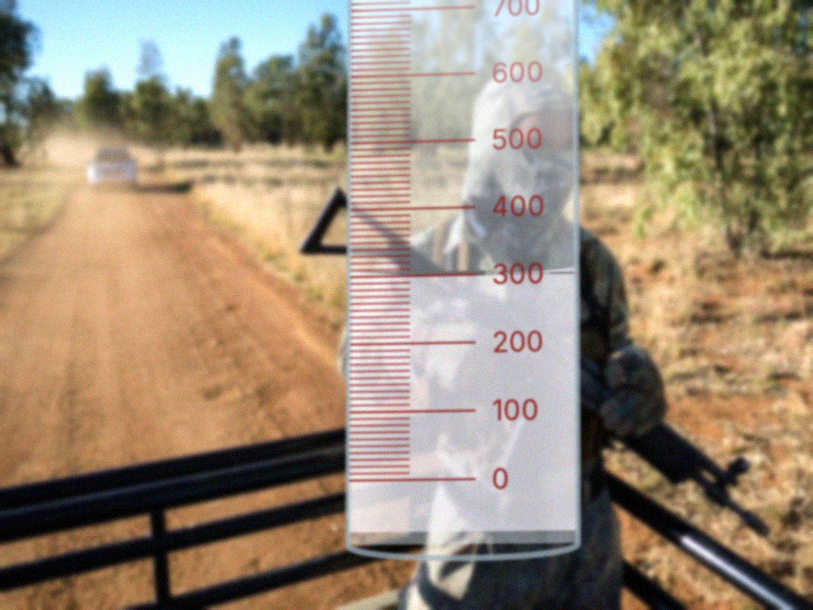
mL 300
